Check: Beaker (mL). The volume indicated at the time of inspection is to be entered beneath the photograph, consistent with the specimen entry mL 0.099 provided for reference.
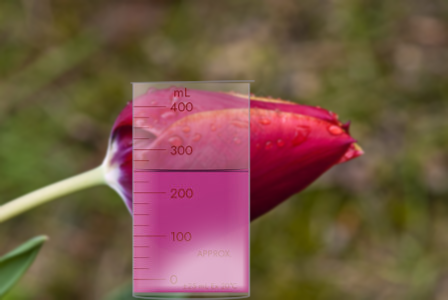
mL 250
